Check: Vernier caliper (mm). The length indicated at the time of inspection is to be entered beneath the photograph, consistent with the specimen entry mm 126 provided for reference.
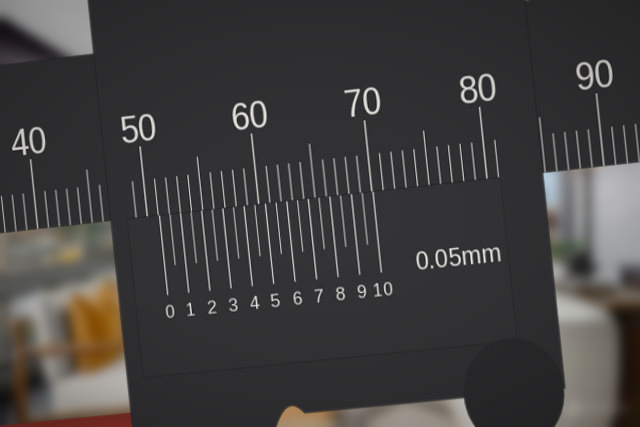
mm 51.1
